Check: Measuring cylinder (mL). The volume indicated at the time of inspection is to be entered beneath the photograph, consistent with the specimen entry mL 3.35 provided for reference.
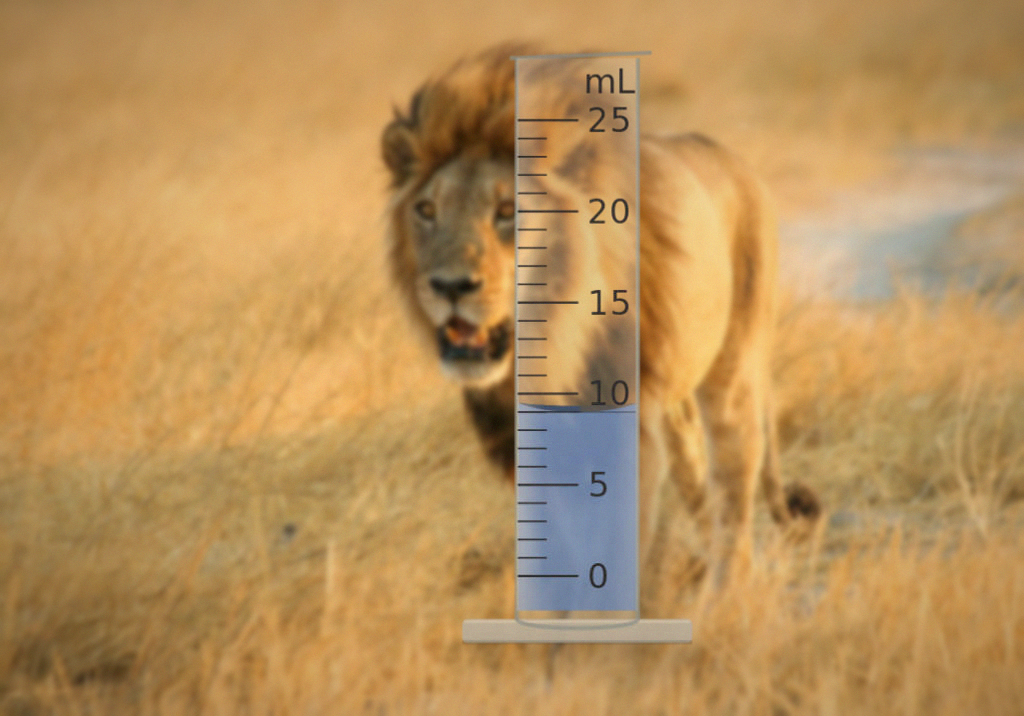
mL 9
